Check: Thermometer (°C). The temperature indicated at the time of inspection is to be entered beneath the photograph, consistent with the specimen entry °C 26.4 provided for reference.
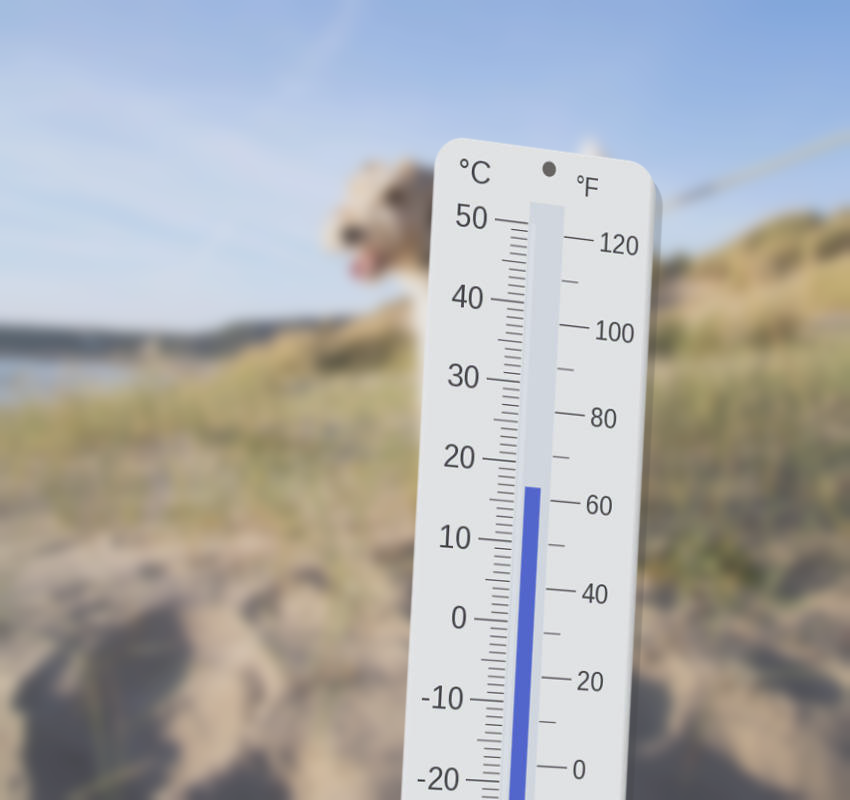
°C 17
